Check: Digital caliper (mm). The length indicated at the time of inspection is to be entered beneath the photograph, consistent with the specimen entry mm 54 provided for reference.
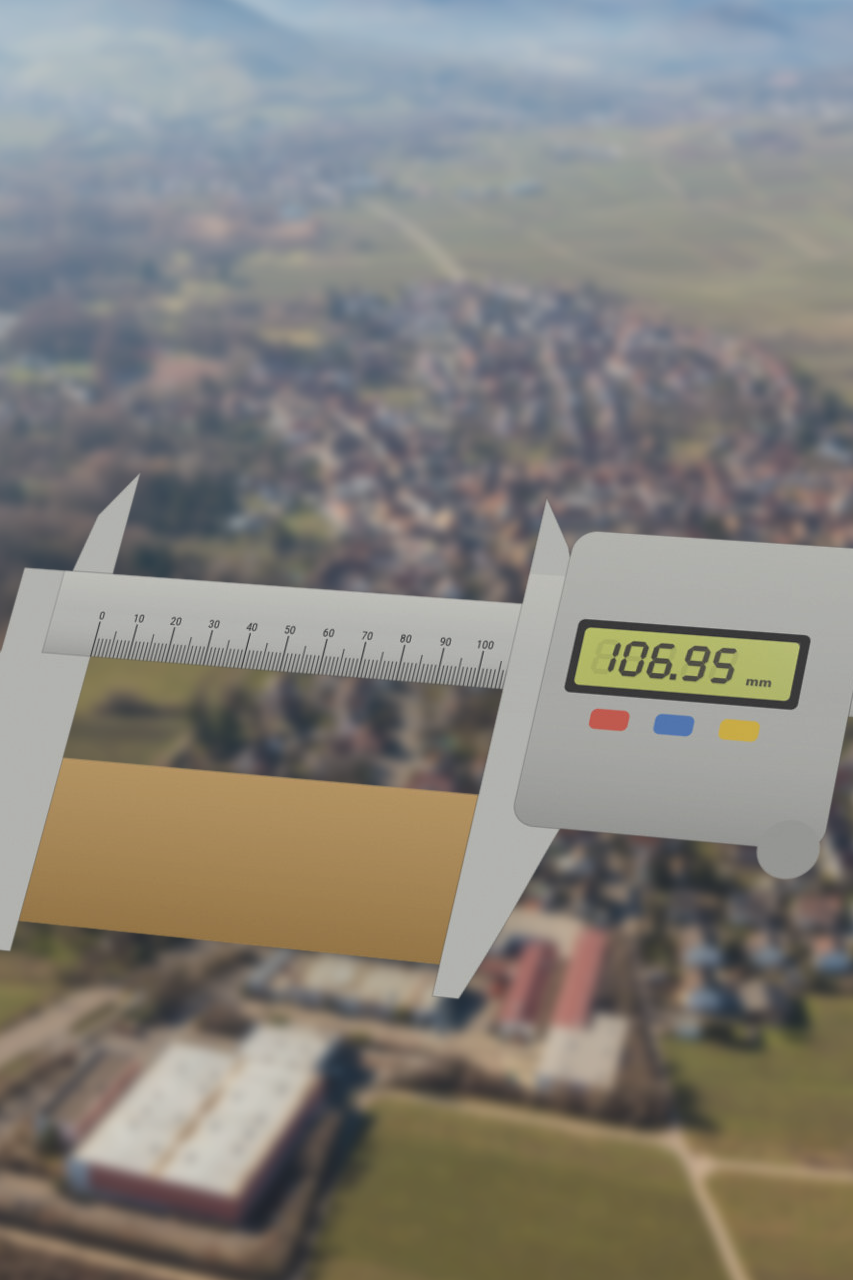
mm 106.95
